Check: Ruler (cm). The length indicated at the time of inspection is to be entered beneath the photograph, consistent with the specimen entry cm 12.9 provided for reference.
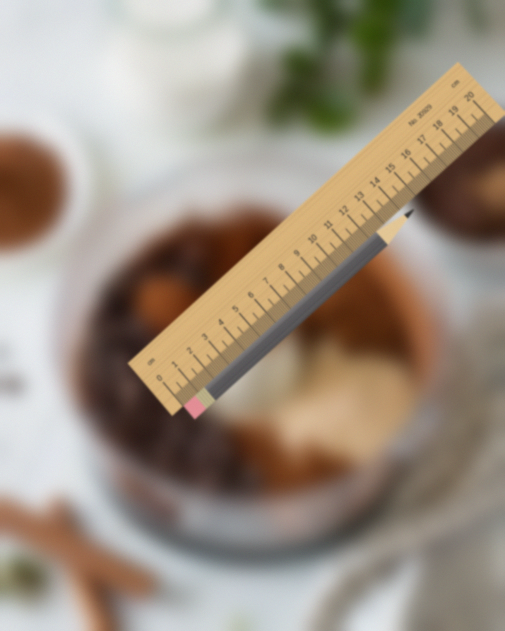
cm 14.5
